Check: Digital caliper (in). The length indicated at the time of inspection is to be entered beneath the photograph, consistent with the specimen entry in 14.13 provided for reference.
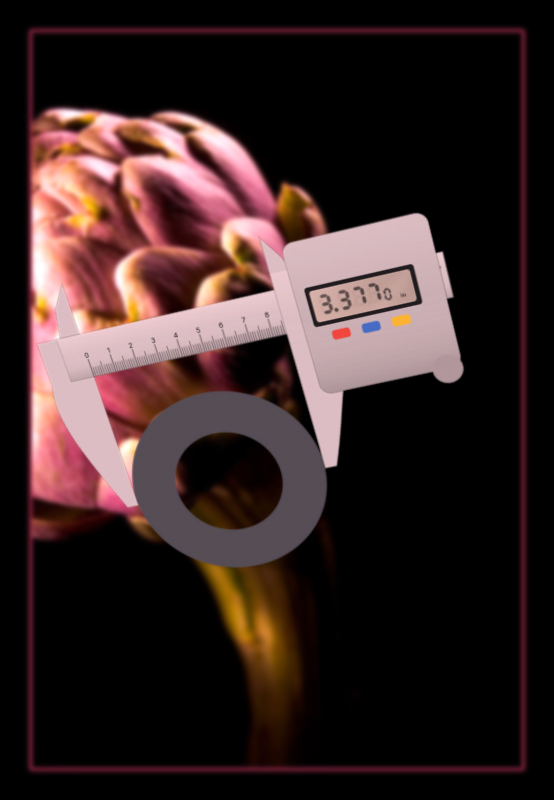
in 3.3770
